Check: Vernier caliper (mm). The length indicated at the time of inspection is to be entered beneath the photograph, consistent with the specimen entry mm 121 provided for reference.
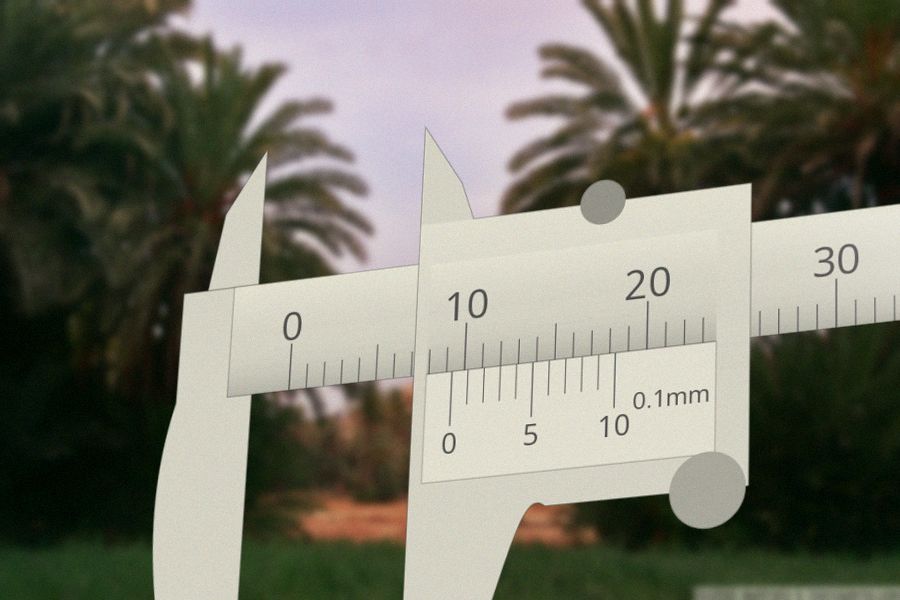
mm 9.3
